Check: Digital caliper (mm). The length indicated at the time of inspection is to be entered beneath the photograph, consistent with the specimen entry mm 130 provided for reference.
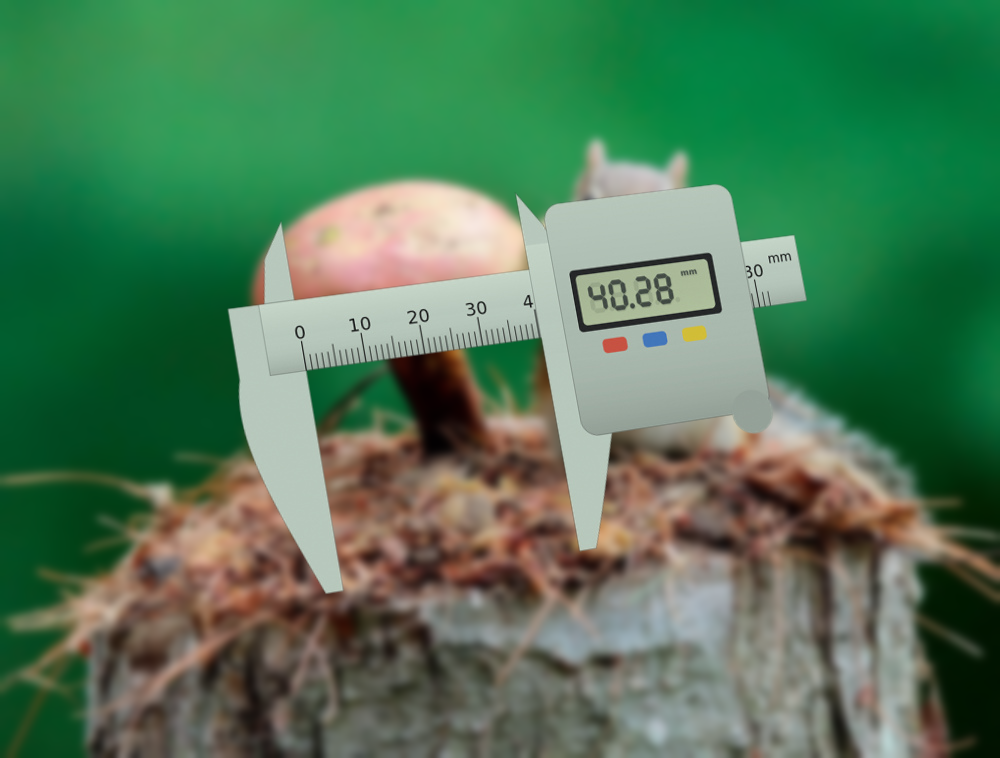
mm 40.28
